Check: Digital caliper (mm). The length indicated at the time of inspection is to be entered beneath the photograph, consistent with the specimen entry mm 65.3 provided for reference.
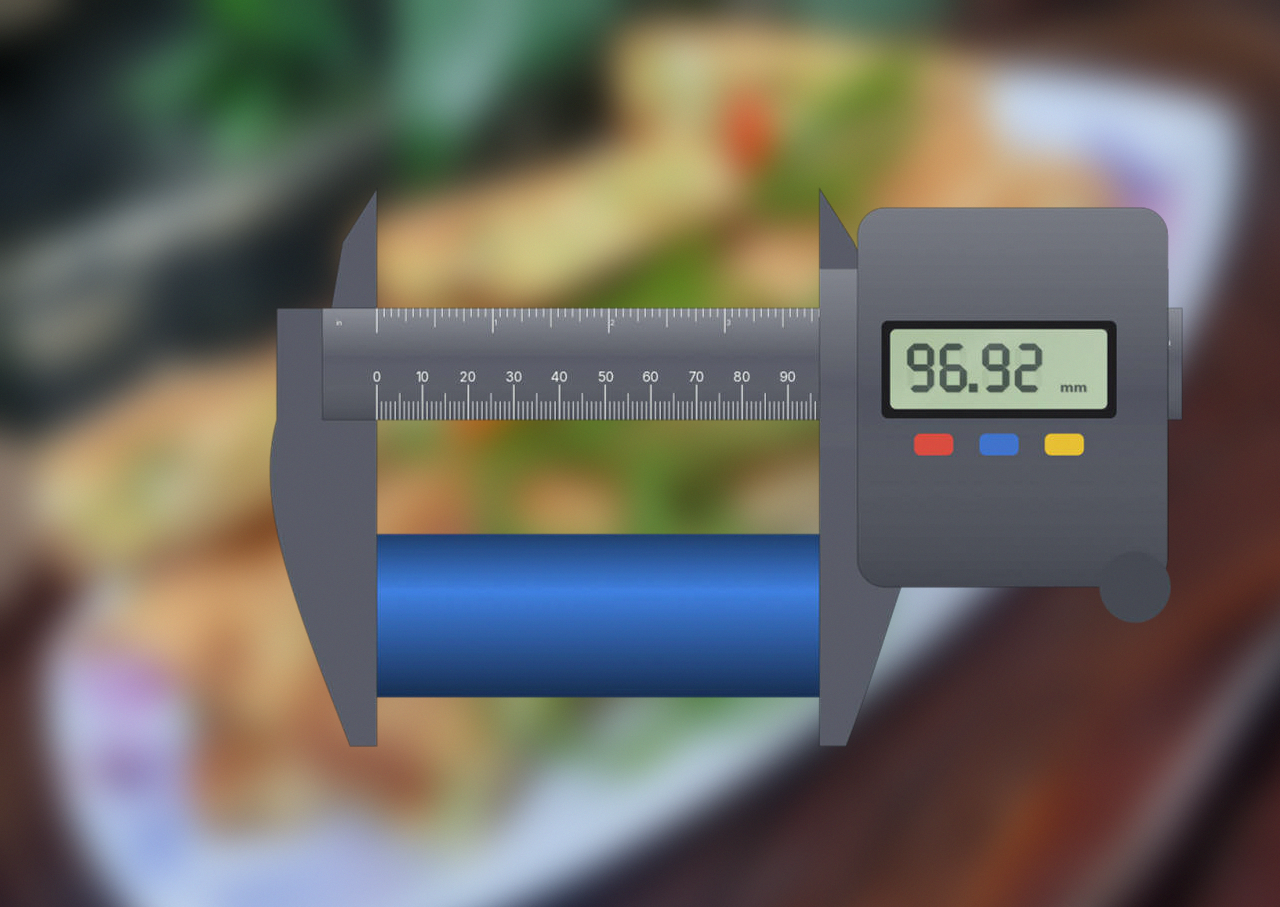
mm 96.92
